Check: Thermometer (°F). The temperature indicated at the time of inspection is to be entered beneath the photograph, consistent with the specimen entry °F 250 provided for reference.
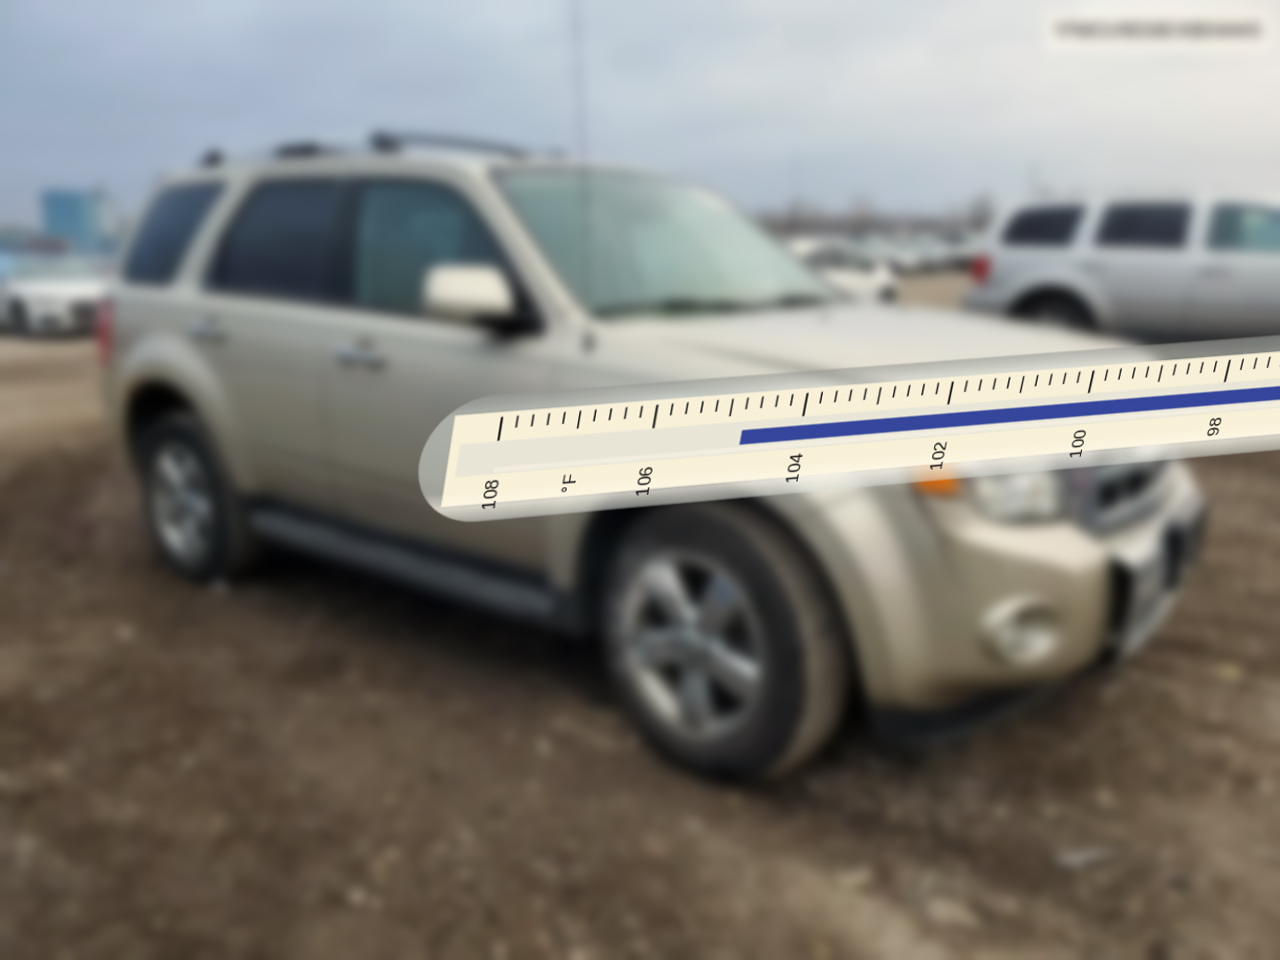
°F 104.8
